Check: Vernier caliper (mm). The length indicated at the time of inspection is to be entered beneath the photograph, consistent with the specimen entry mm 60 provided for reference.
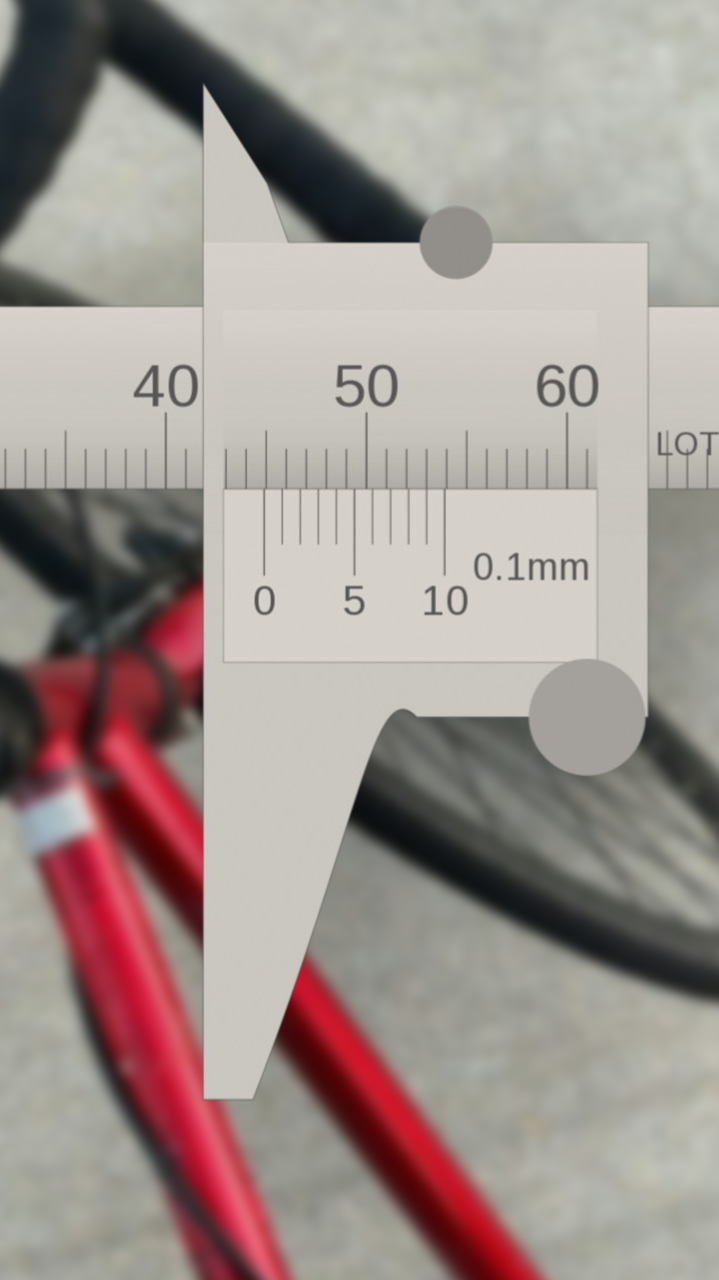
mm 44.9
